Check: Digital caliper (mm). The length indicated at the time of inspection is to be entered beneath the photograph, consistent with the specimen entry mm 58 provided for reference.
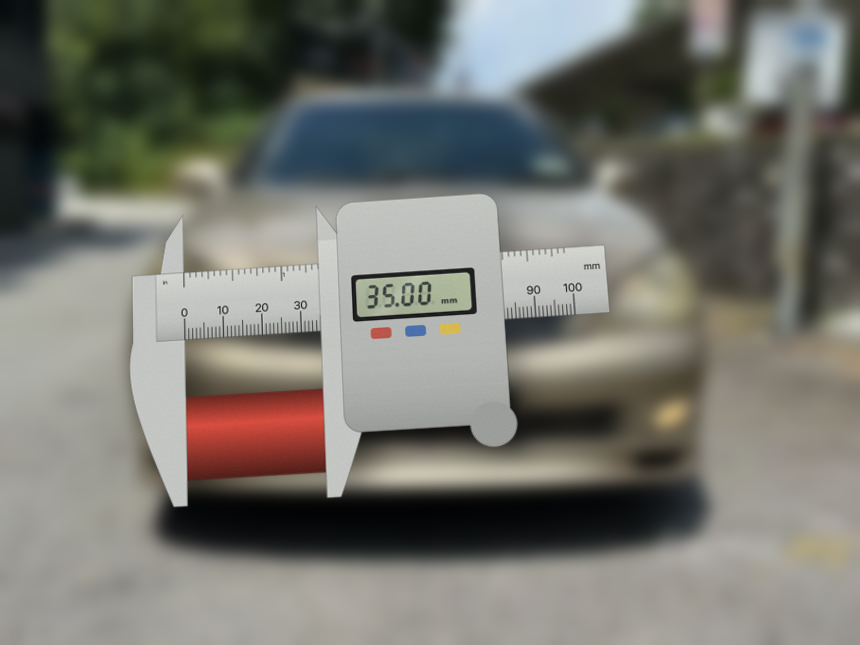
mm 35.00
